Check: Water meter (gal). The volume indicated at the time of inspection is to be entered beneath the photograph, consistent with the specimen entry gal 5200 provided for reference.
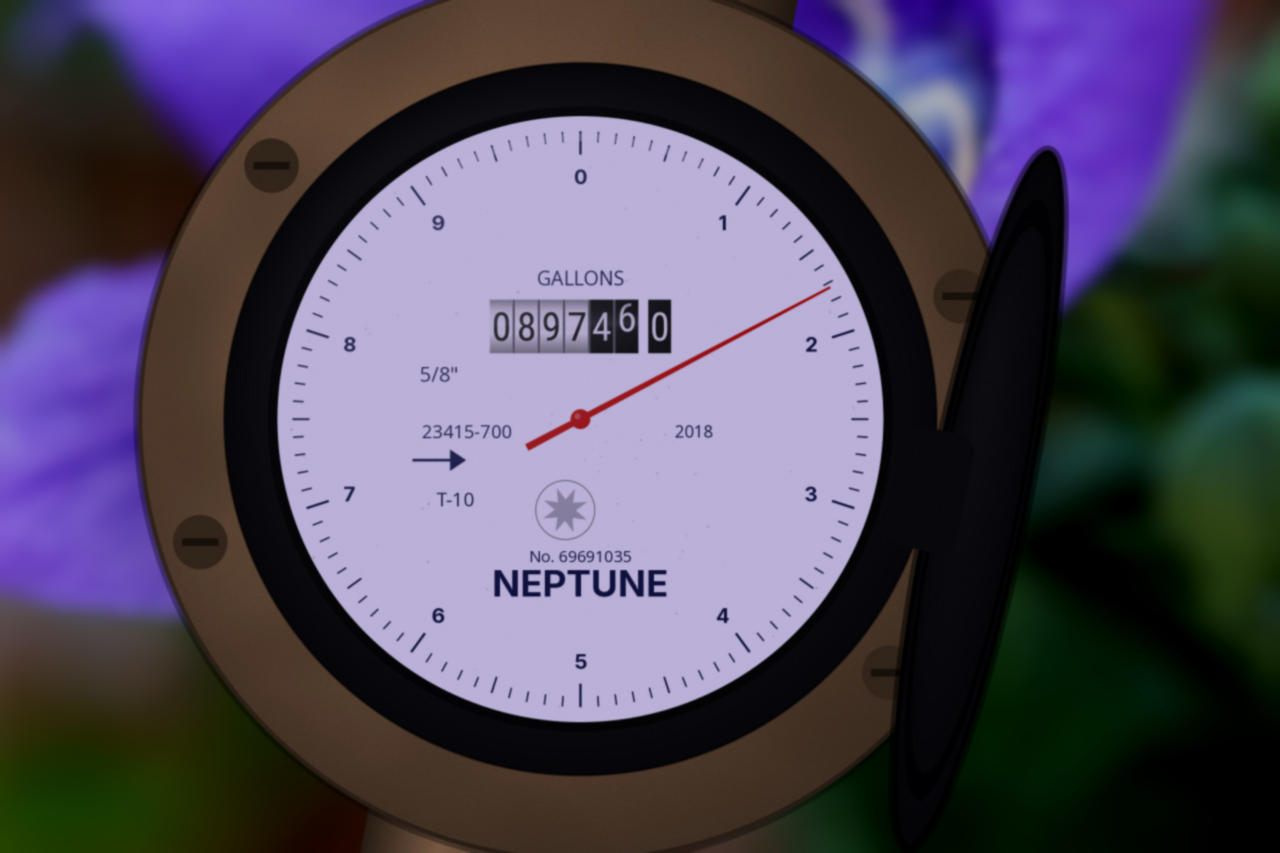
gal 897461.7
